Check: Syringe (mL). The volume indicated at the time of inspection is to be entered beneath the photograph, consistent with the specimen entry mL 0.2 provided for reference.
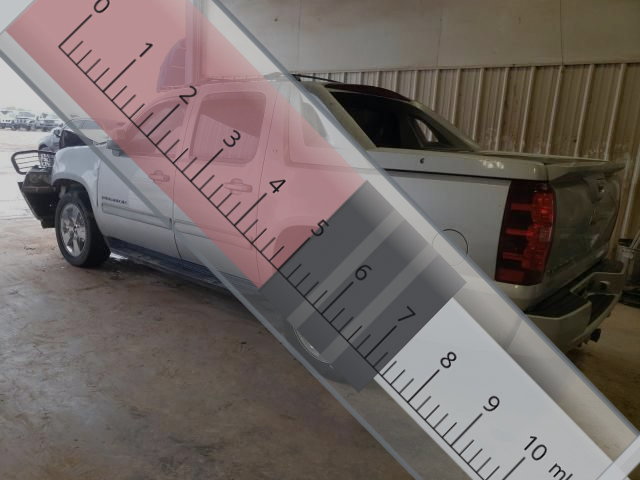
mL 5
